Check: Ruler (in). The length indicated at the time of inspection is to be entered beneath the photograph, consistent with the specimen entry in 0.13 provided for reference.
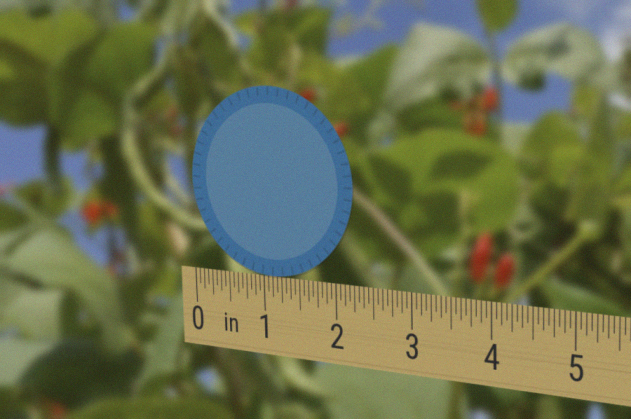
in 2.25
